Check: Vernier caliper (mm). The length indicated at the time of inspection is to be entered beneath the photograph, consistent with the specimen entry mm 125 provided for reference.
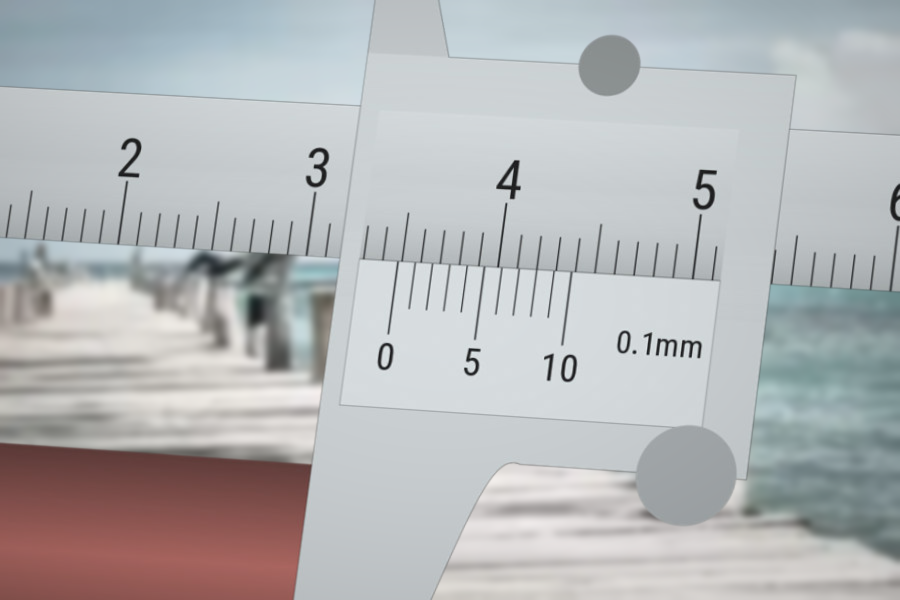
mm 34.8
